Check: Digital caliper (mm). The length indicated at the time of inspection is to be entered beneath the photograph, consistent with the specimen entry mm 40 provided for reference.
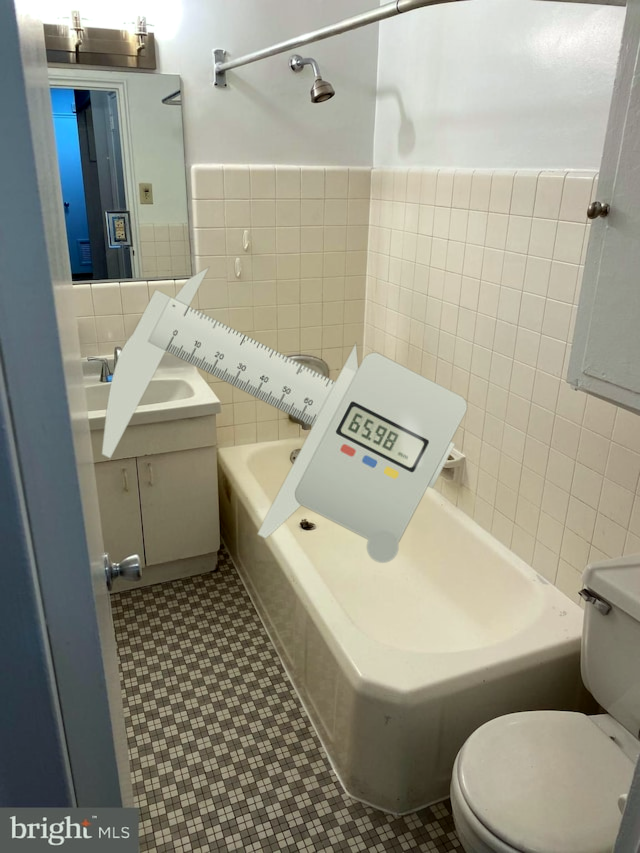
mm 65.98
